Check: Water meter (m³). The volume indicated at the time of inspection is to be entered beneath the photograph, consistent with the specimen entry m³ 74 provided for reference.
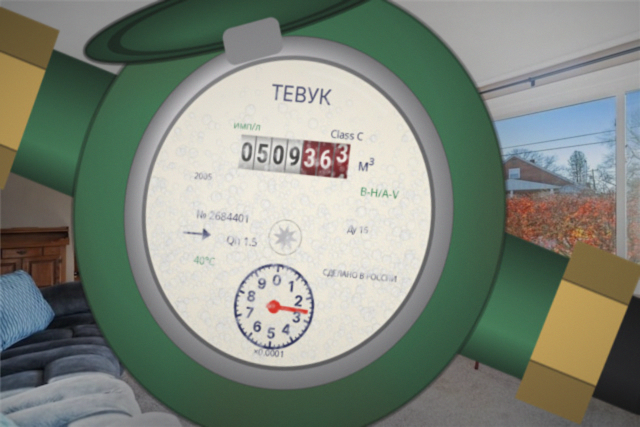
m³ 509.3632
